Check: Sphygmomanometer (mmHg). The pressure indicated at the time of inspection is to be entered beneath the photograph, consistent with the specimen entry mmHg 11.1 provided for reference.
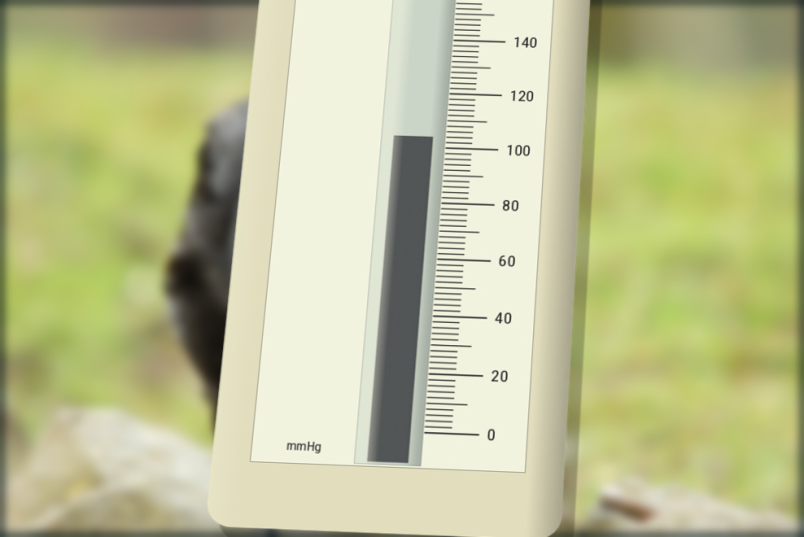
mmHg 104
